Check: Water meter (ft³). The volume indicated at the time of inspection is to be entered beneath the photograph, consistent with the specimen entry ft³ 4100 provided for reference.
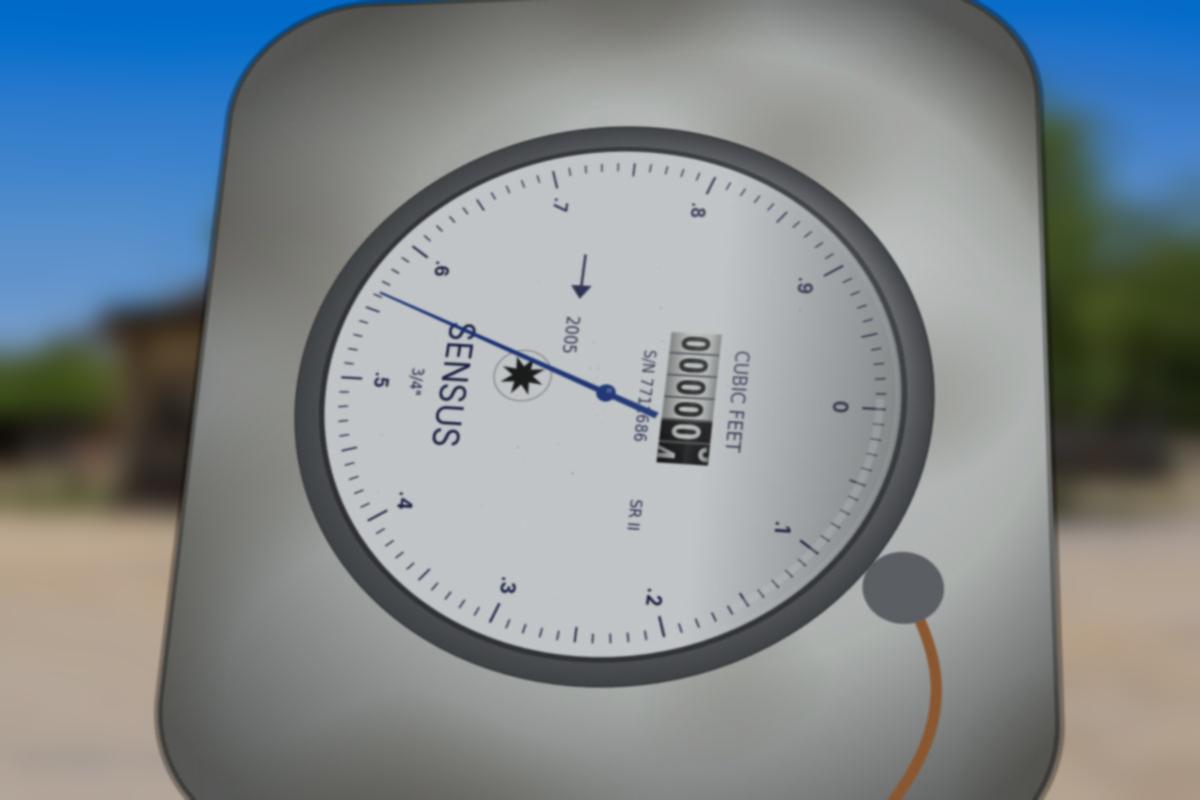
ft³ 3.56
